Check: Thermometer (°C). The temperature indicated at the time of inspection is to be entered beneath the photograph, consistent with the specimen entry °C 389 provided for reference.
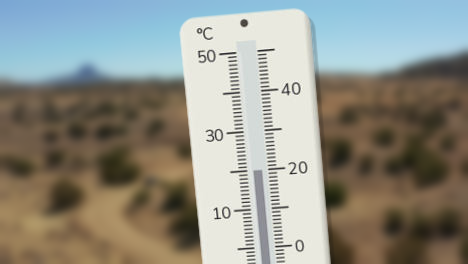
°C 20
